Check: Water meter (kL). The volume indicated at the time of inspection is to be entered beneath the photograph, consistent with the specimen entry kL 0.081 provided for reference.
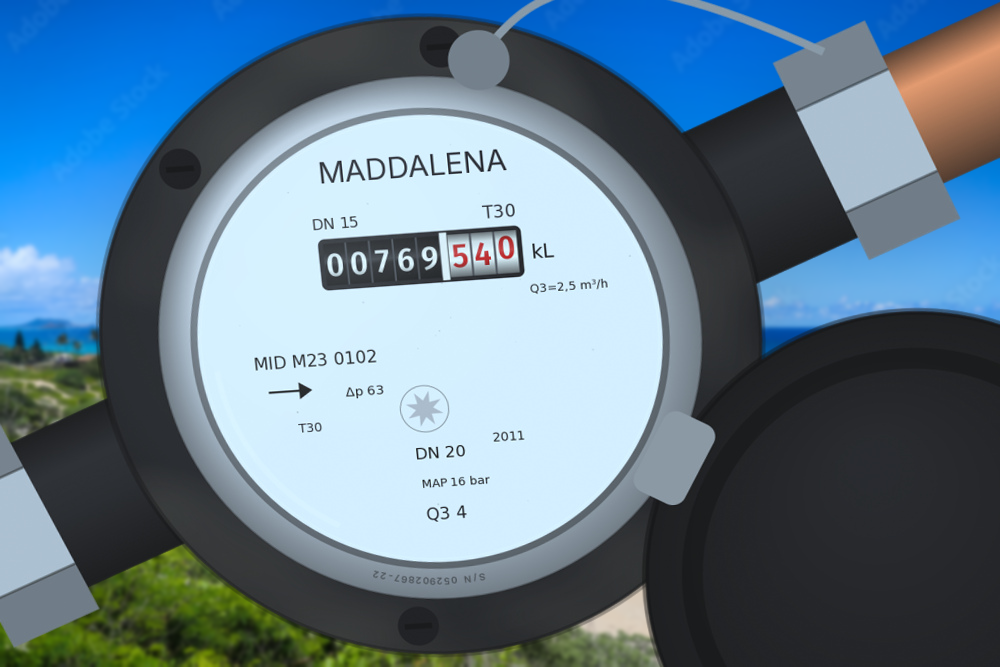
kL 769.540
